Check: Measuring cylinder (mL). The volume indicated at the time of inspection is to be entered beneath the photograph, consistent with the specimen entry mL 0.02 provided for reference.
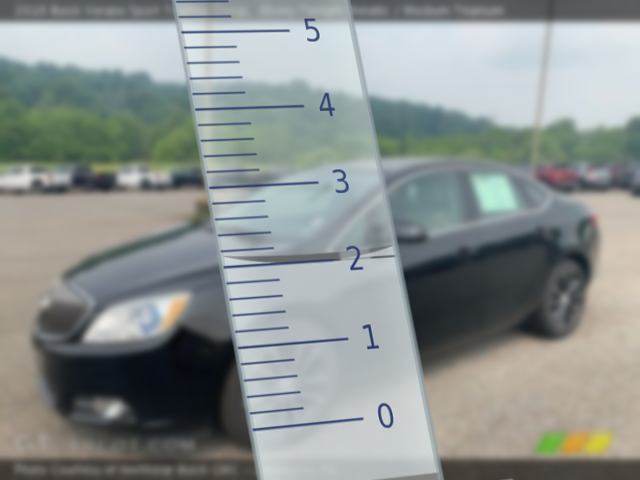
mL 2
